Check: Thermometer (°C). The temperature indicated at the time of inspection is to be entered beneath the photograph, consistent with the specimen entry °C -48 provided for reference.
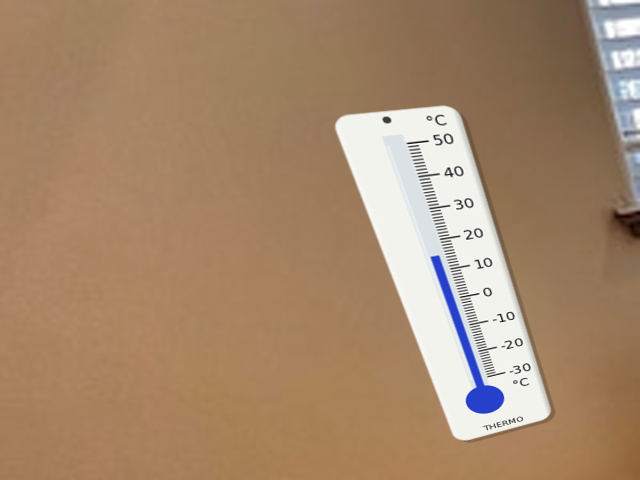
°C 15
